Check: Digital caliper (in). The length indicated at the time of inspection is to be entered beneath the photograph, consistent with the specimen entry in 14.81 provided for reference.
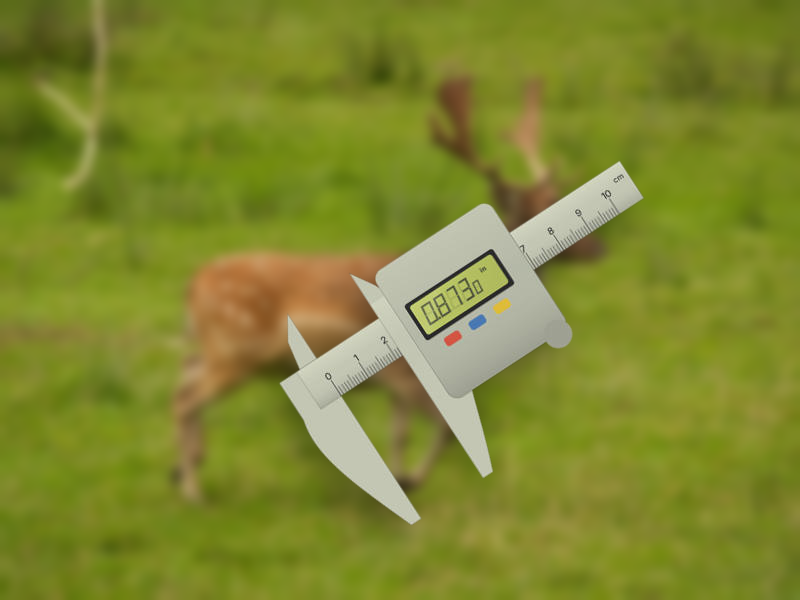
in 0.8730
